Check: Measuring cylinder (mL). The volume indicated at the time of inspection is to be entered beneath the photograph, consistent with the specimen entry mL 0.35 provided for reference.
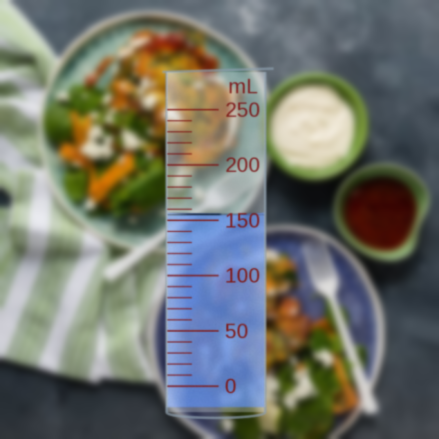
mL 155
